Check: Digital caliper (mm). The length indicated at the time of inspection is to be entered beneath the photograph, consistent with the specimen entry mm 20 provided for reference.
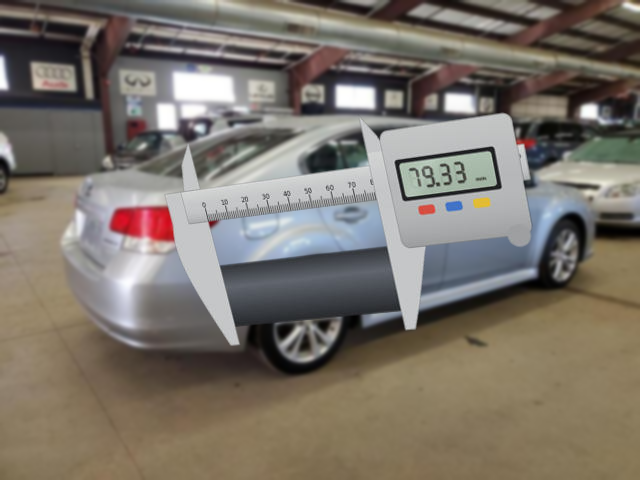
mm 79.33
